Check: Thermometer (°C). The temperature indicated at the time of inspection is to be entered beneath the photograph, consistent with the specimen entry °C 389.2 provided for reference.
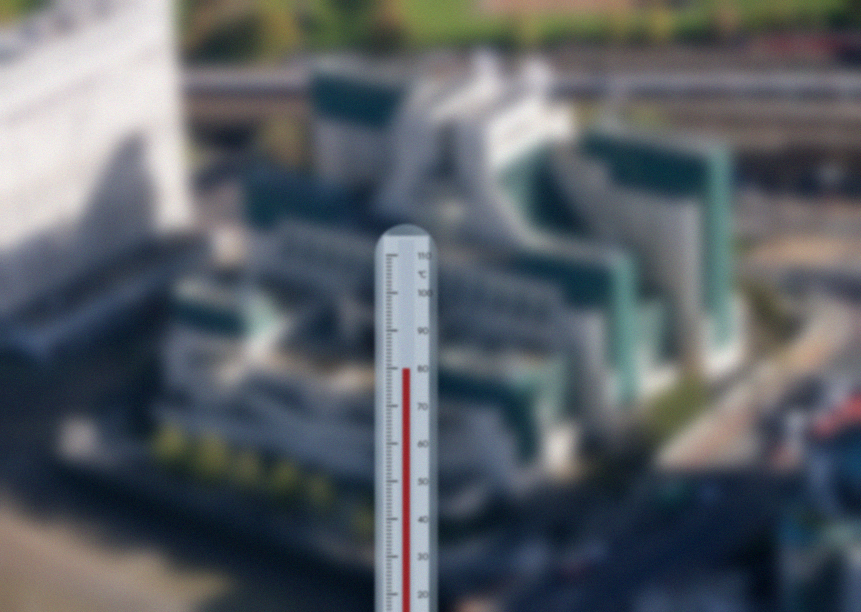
°C 80
